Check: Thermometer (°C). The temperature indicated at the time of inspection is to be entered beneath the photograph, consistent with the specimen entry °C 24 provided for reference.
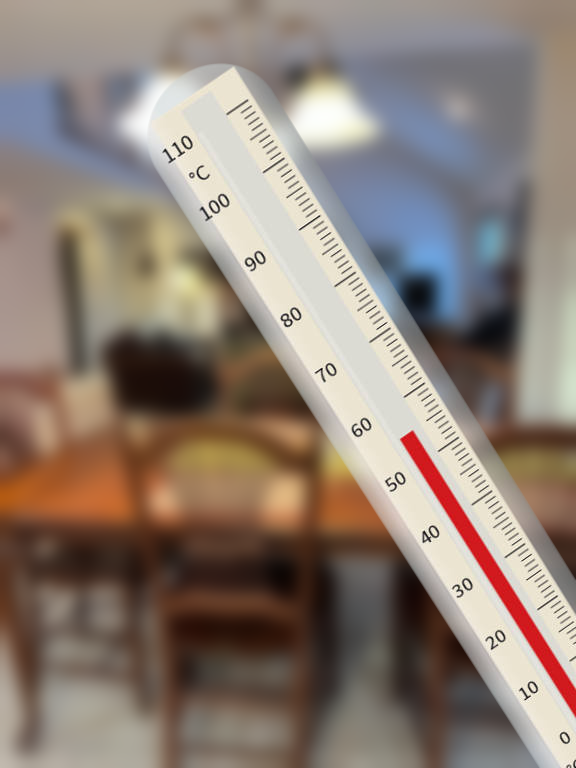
°C 55
